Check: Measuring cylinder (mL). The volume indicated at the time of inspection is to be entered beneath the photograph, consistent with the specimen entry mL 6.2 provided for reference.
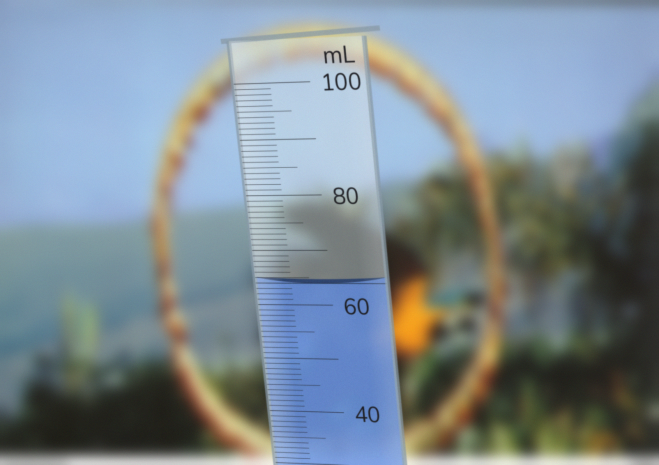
mL 64
